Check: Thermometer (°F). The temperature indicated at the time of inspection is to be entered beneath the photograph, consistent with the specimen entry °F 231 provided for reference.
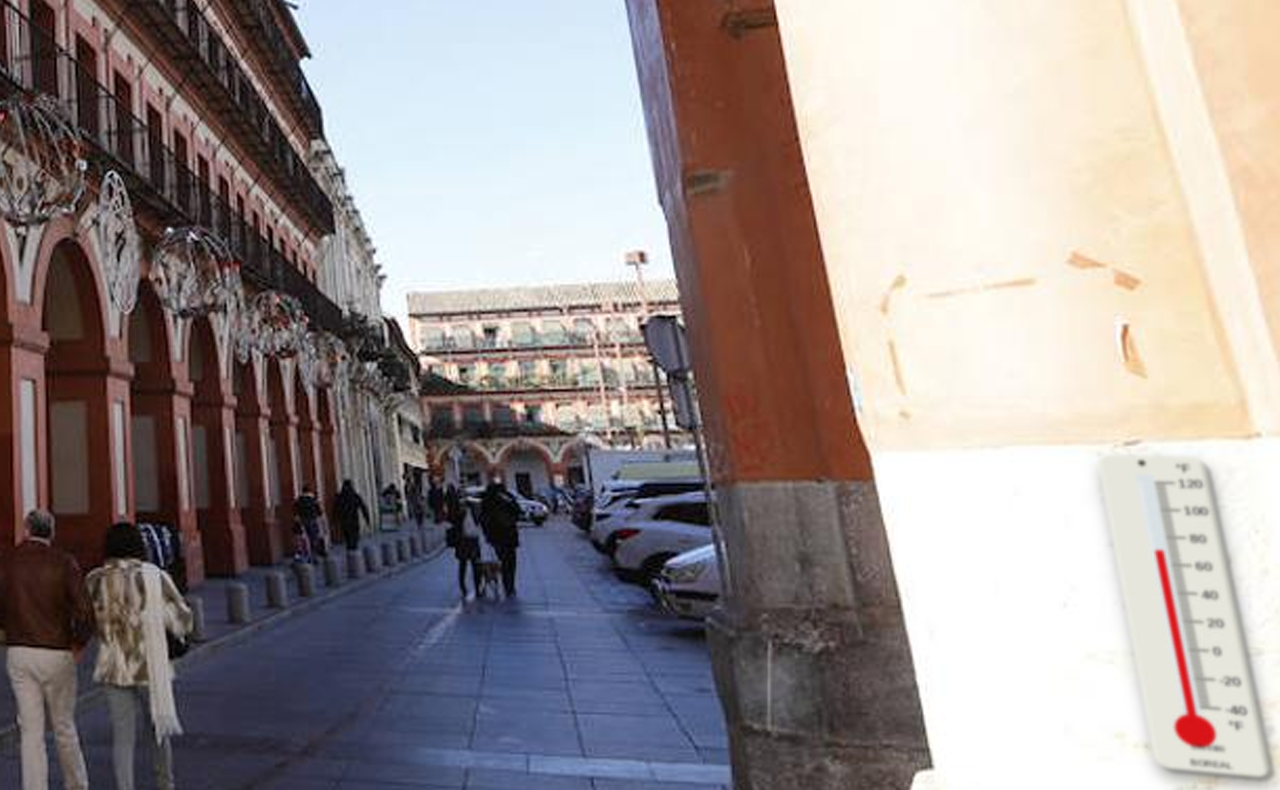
°F 70
